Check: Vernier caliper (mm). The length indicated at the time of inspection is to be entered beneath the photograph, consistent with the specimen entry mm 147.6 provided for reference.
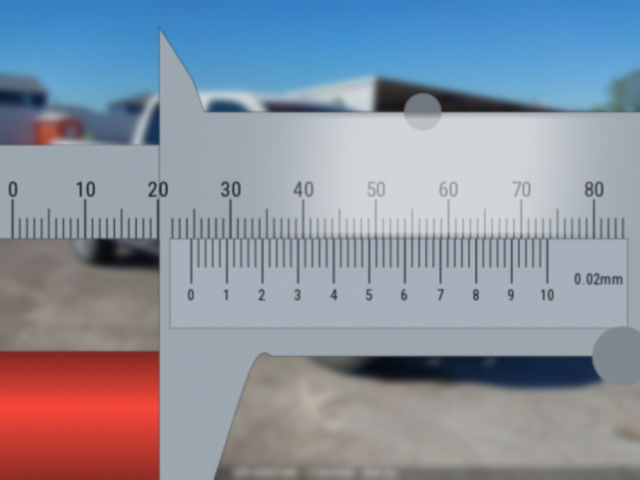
mm 24.6
